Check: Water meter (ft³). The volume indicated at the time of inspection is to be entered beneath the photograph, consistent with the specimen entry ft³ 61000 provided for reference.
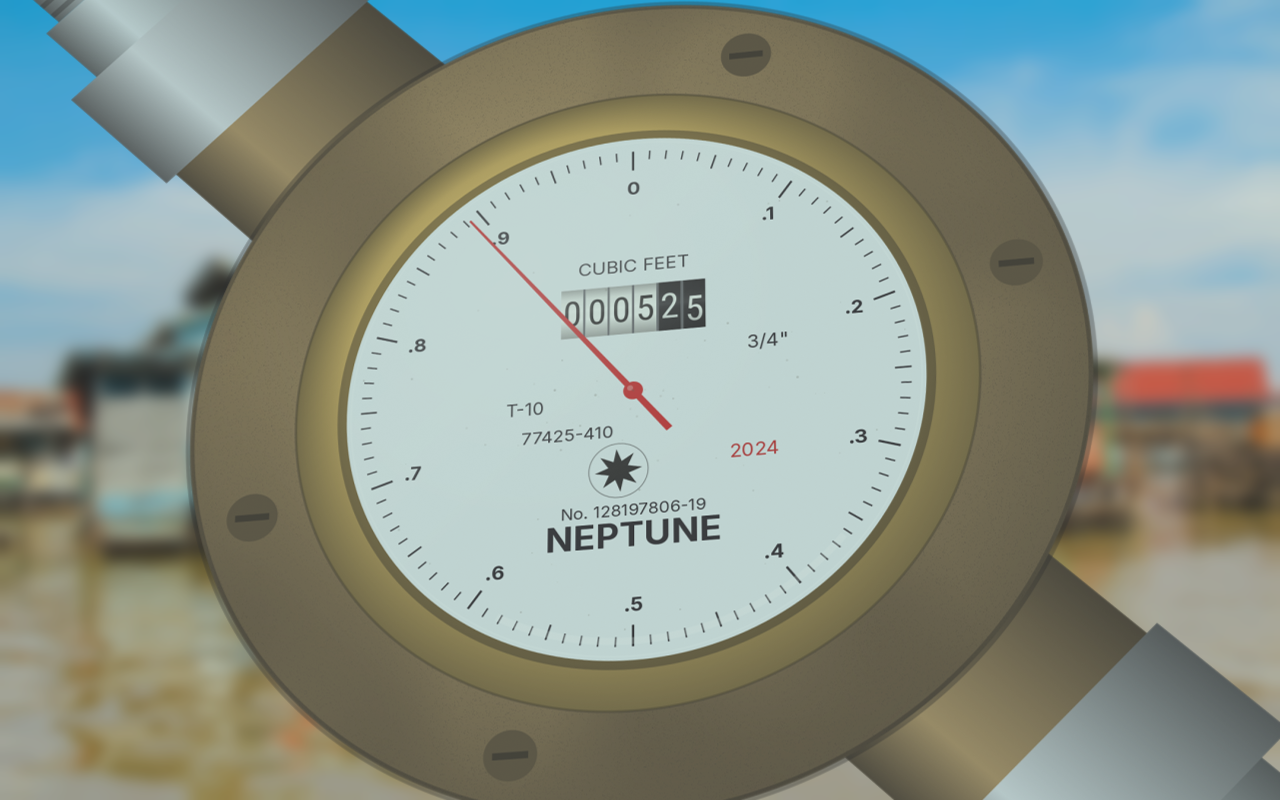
ft³ 524.89
